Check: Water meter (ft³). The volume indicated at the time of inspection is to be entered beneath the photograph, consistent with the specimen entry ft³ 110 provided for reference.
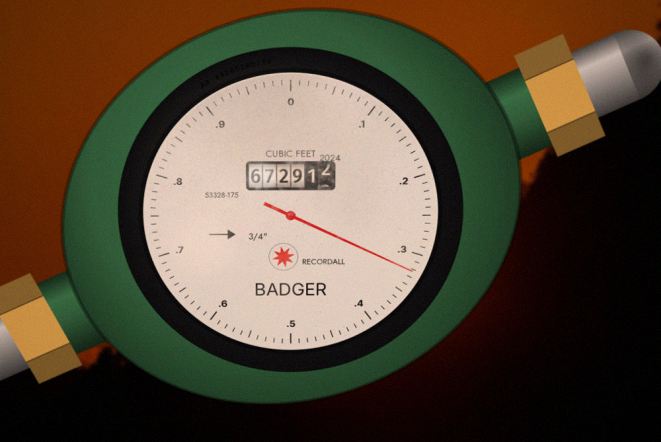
ft³ 672912.32
